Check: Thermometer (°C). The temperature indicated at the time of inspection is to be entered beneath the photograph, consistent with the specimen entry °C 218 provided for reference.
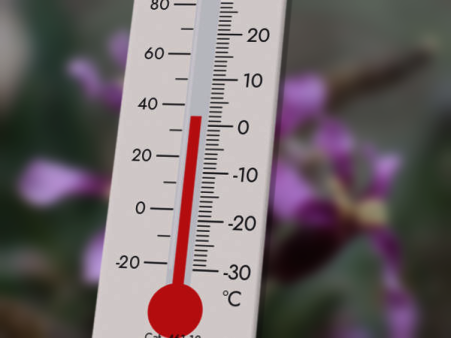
°C 2
